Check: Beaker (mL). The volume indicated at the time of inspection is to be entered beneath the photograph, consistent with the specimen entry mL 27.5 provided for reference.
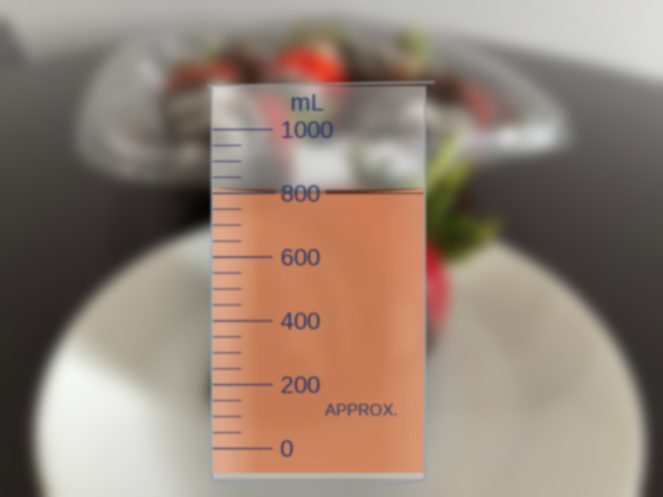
mL 800
